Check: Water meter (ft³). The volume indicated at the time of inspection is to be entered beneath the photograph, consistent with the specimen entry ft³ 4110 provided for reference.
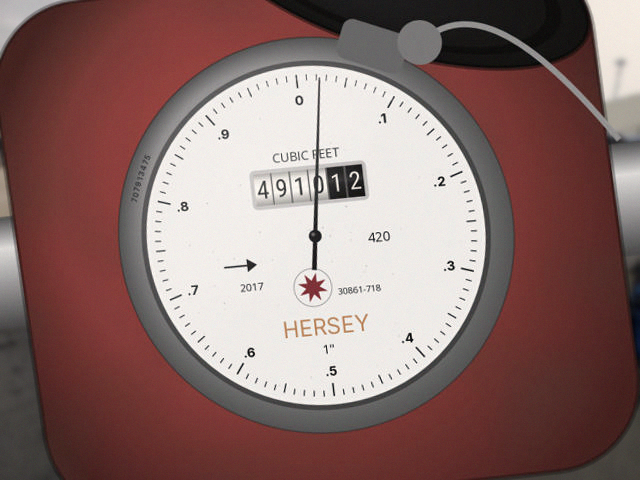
ft³ 491012.02
